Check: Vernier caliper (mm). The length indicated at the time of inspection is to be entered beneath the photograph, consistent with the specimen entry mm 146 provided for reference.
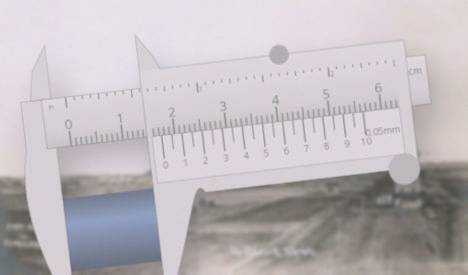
mm 17.5
